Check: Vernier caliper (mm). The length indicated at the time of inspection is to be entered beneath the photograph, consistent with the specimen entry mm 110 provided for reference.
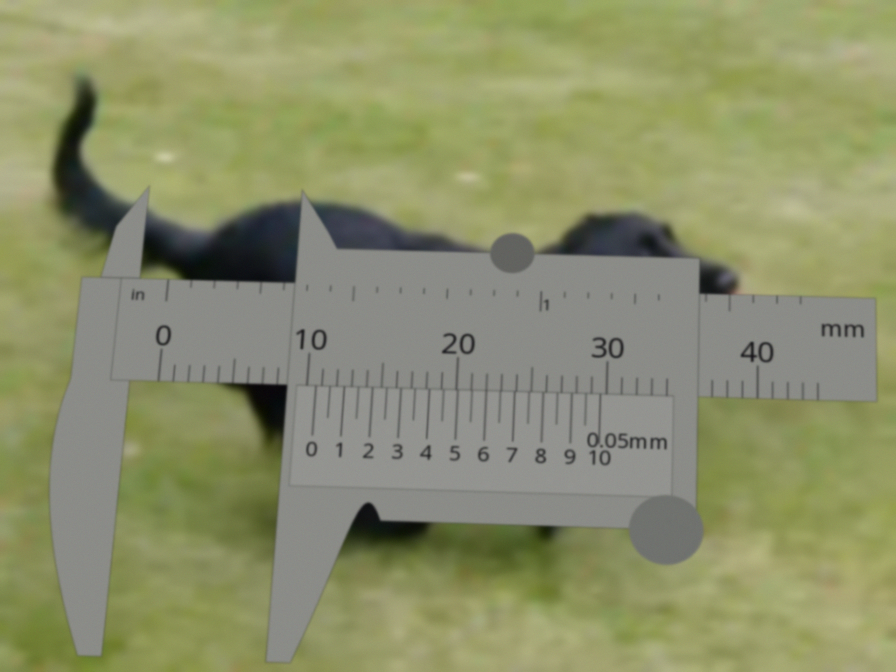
mm 10.6
